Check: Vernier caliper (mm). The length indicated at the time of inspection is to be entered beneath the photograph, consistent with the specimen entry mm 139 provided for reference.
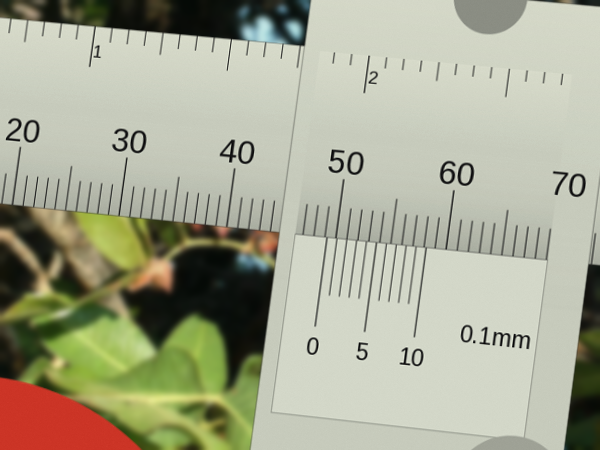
mm 49.2
